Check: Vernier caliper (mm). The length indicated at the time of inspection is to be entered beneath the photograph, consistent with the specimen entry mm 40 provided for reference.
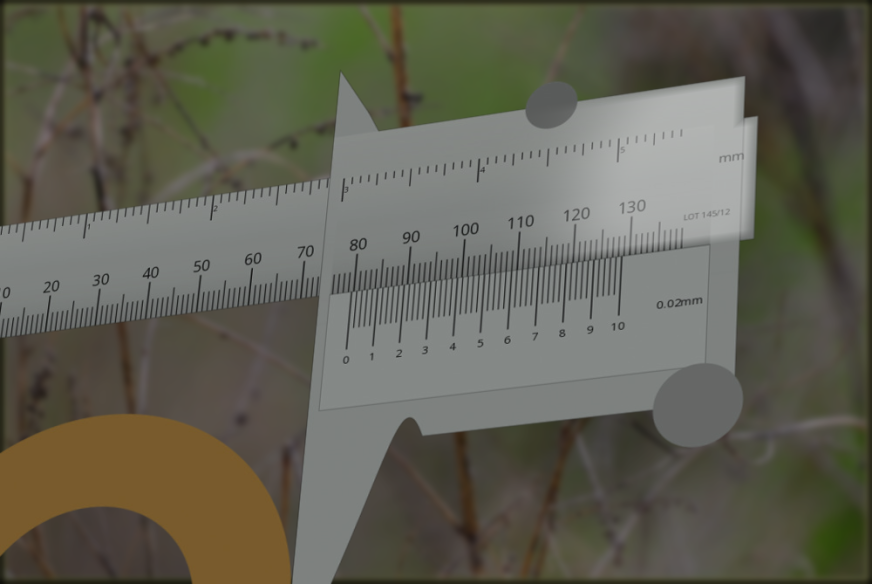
mm 79.6
